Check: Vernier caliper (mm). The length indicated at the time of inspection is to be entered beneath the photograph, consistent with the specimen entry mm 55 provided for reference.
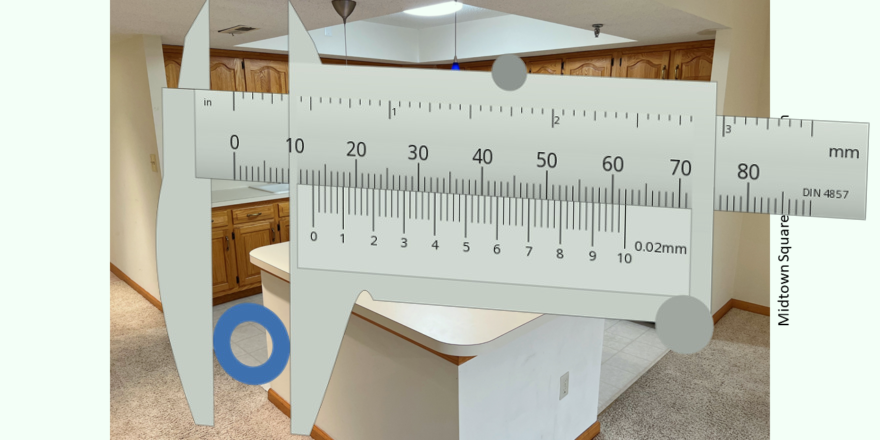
mm 13.0
